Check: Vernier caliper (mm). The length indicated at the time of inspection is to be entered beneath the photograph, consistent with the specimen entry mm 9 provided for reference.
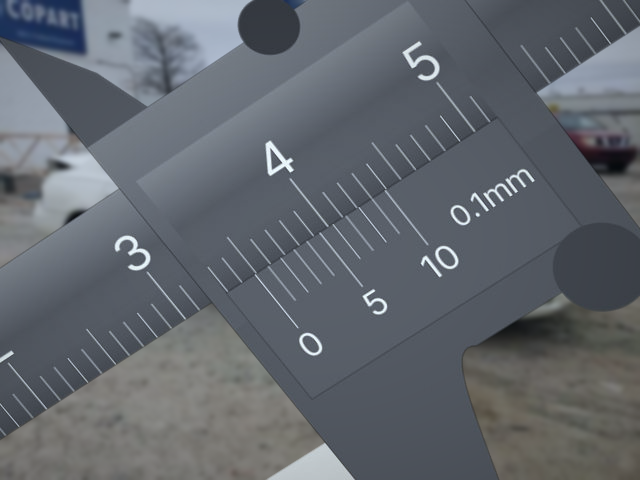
mm 34.9
